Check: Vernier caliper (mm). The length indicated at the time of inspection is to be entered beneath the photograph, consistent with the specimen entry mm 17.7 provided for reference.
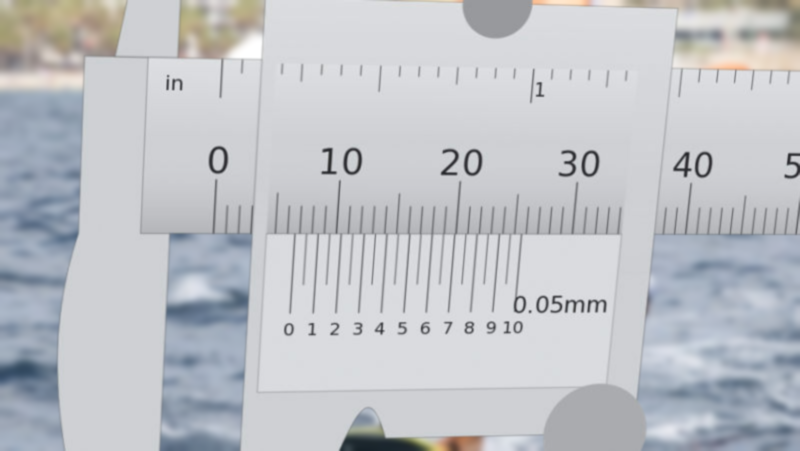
mm 6.6
